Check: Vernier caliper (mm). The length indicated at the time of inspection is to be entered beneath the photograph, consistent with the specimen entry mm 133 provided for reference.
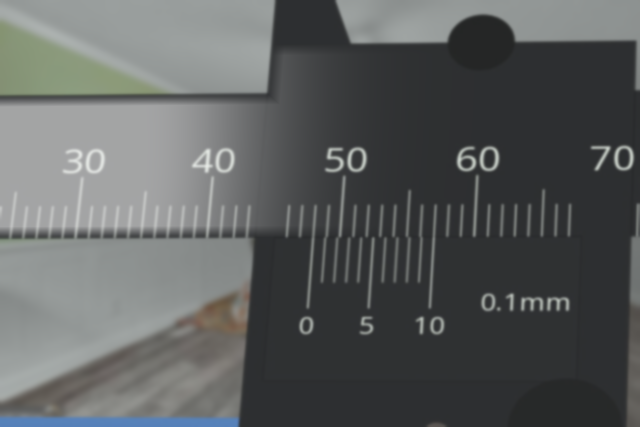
mm 48.0
